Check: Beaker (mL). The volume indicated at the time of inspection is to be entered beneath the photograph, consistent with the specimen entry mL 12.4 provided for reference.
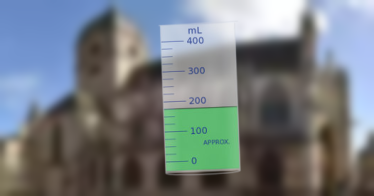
mL 175
